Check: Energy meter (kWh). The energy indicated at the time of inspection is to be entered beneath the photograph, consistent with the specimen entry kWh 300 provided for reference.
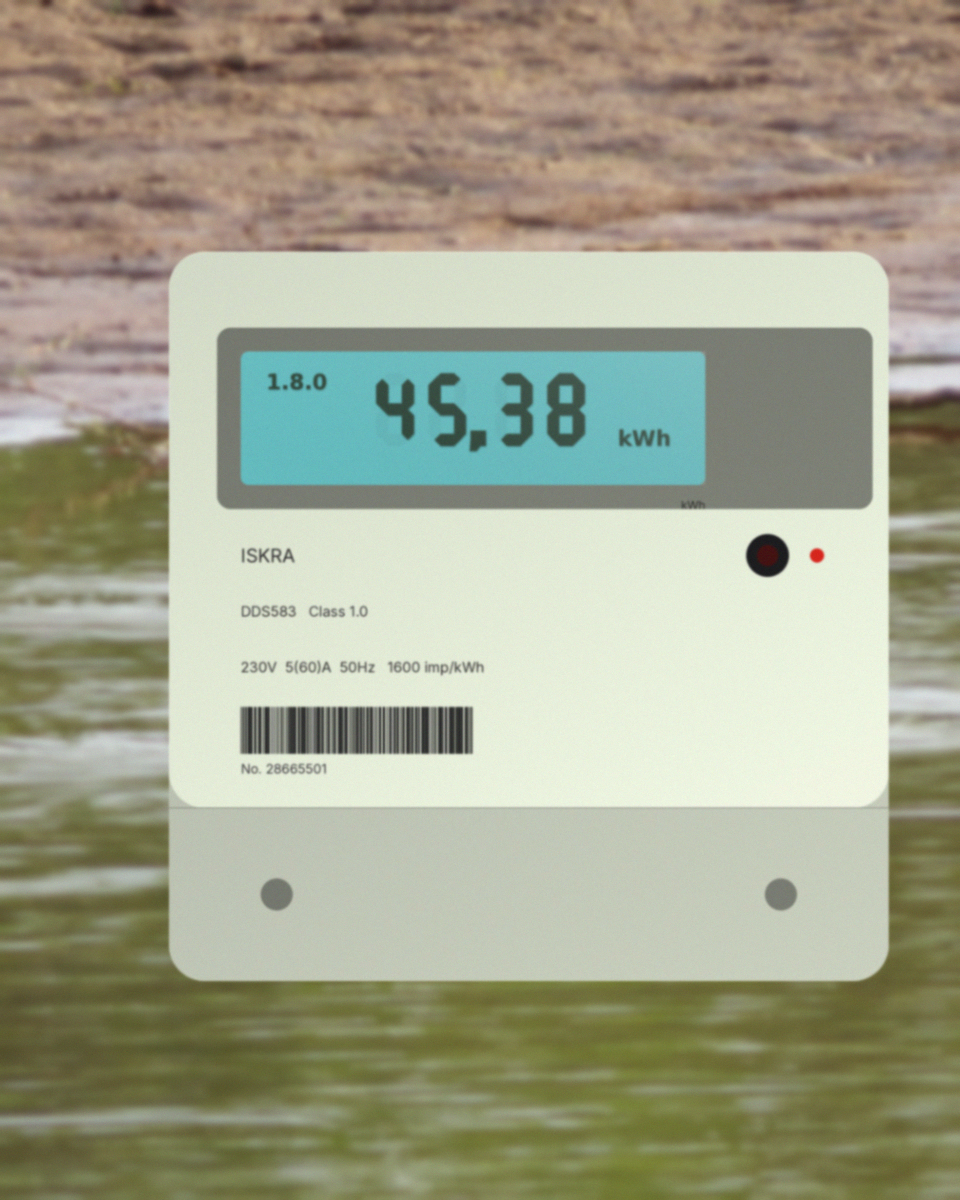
kWh 45.38
